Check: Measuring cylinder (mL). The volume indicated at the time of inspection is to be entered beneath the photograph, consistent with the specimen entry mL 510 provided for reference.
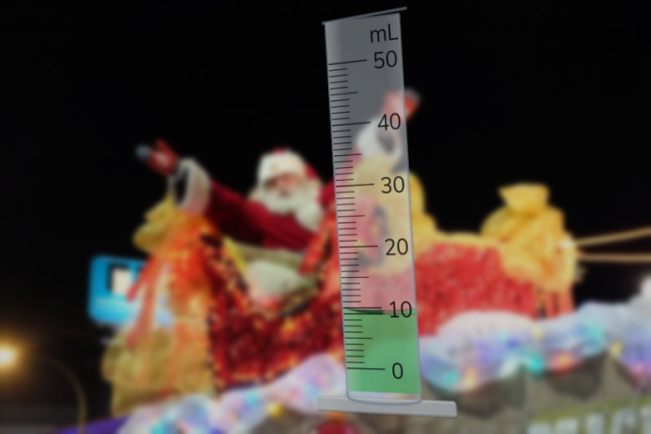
mL 9
